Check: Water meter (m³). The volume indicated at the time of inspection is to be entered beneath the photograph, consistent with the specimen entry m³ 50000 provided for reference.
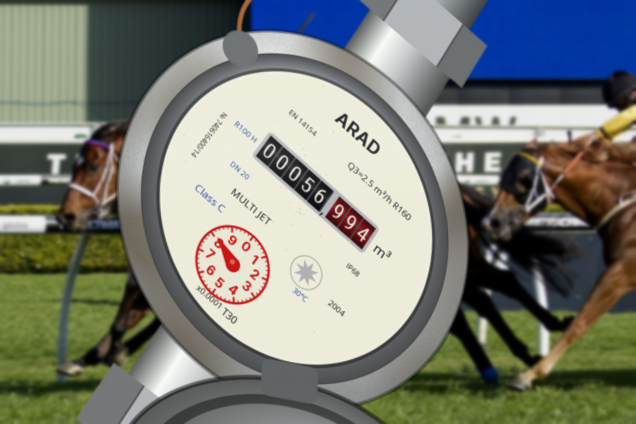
m³ 56.9948
